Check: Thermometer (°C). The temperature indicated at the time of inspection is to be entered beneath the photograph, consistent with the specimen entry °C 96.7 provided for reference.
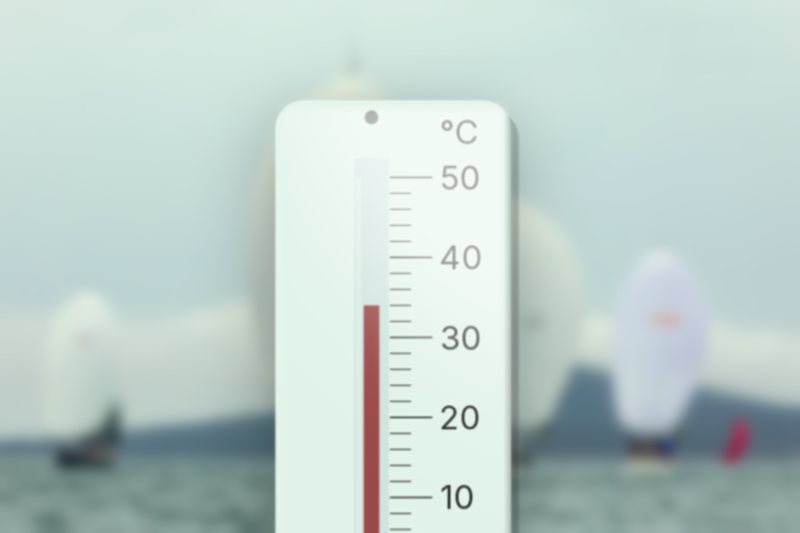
°C 34
